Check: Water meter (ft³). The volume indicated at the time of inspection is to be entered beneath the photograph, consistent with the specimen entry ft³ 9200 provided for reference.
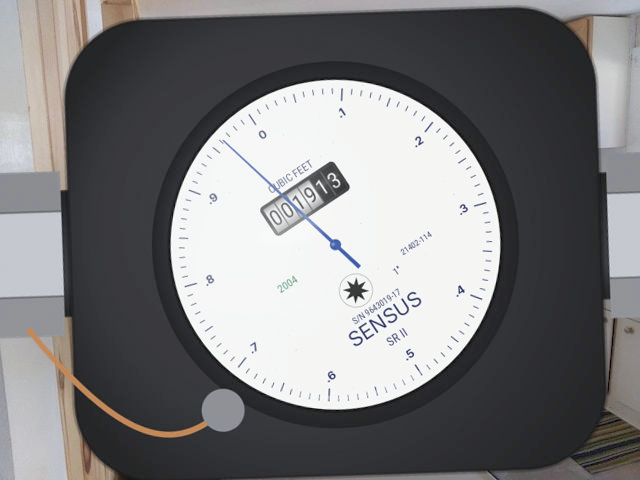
ft³ 1912.96
